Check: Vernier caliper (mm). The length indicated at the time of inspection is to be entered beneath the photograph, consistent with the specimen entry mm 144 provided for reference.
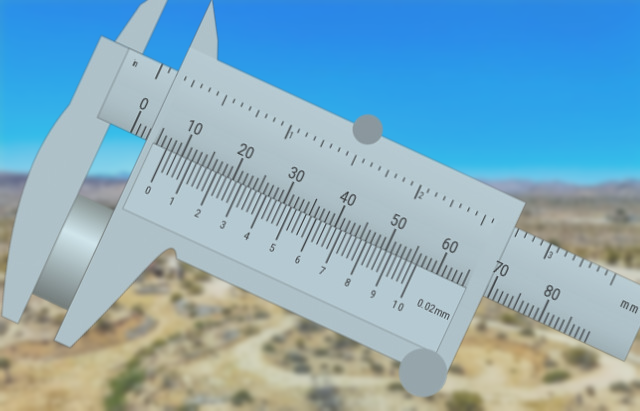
mm 7.0
